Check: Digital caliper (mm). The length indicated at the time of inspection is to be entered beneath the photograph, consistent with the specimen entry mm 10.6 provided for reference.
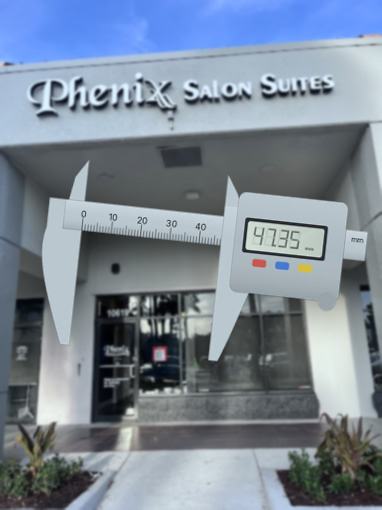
mm 47.35
